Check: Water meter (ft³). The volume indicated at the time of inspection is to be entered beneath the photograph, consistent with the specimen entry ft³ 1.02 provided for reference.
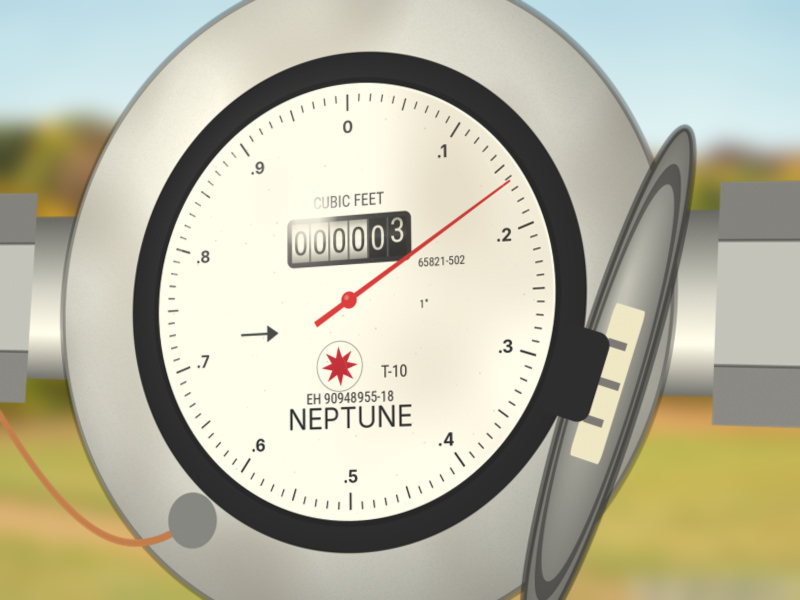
ft³ 3.16
